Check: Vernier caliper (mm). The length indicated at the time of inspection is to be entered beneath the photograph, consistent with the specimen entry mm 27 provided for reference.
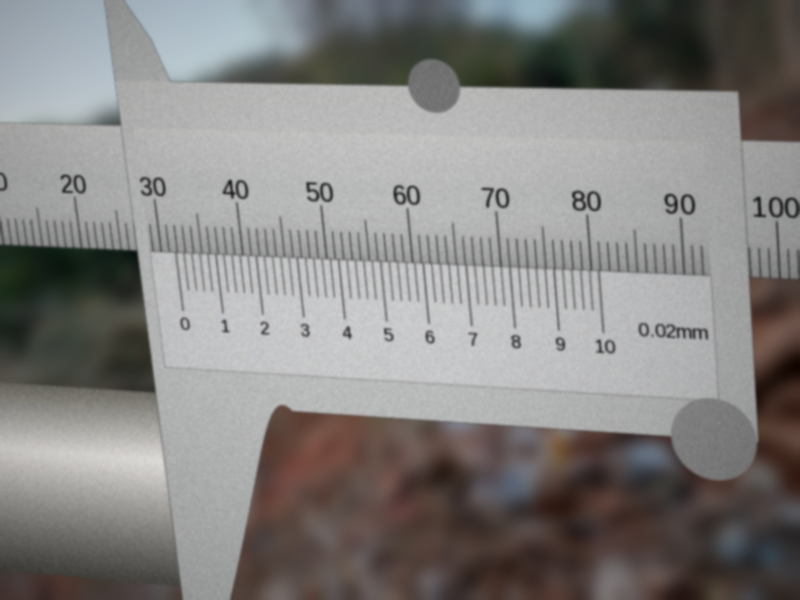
mm 31.8
